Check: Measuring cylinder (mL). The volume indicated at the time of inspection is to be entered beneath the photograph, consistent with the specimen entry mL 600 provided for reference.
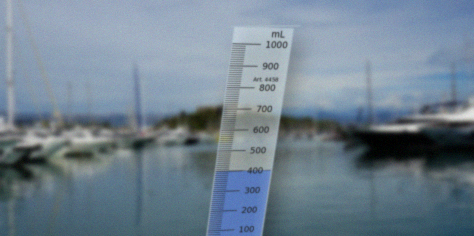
mL 400
